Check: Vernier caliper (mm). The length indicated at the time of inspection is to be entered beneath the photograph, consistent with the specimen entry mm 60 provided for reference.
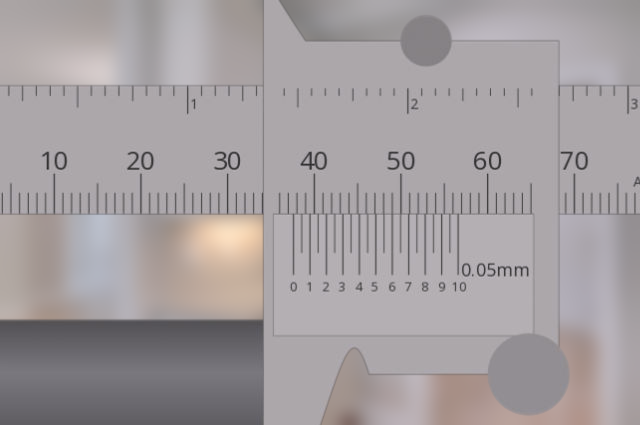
mm 37.6
